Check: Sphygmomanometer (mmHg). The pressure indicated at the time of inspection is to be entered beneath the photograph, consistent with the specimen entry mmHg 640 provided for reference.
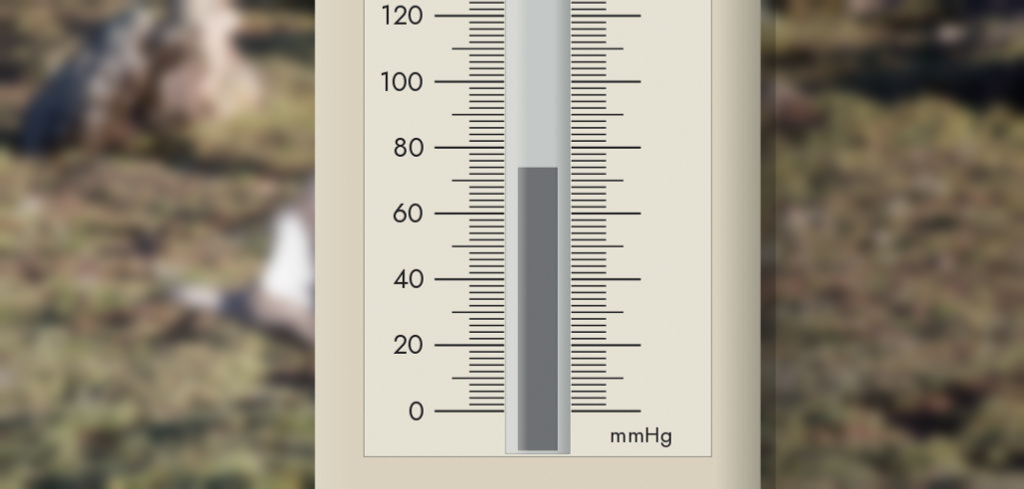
mmHg 74
